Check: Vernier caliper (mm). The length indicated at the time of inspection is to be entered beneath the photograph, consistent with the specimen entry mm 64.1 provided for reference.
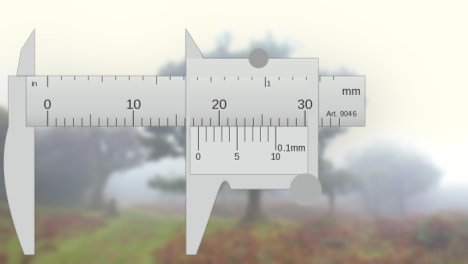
mm 17.6
